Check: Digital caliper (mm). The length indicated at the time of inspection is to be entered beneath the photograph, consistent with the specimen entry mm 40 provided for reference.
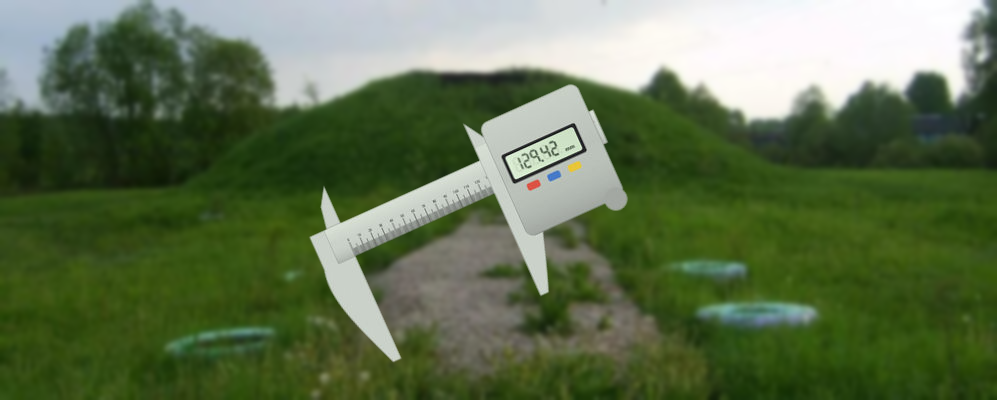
mm 129.42
